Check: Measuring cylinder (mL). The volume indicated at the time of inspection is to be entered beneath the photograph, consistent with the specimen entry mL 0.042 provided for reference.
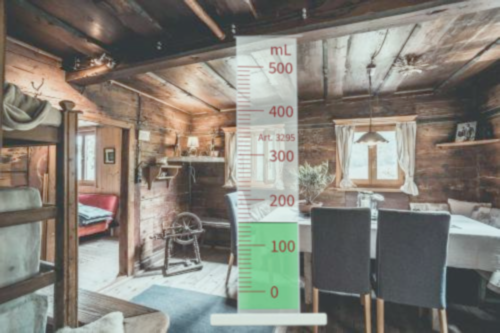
mL 150
